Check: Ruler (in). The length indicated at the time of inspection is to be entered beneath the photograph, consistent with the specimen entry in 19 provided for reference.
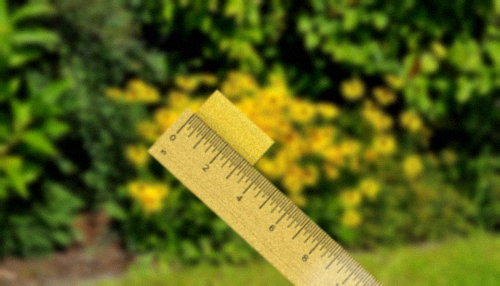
in 3.5
